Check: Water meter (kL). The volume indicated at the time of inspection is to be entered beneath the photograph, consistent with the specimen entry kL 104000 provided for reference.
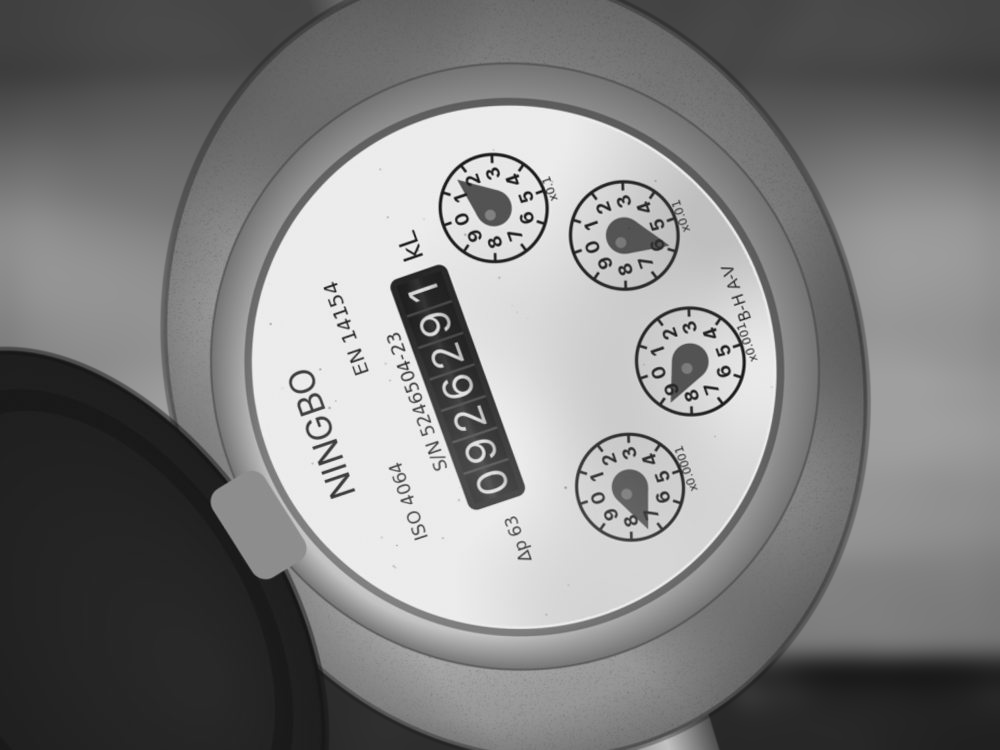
kL 926291.1587
